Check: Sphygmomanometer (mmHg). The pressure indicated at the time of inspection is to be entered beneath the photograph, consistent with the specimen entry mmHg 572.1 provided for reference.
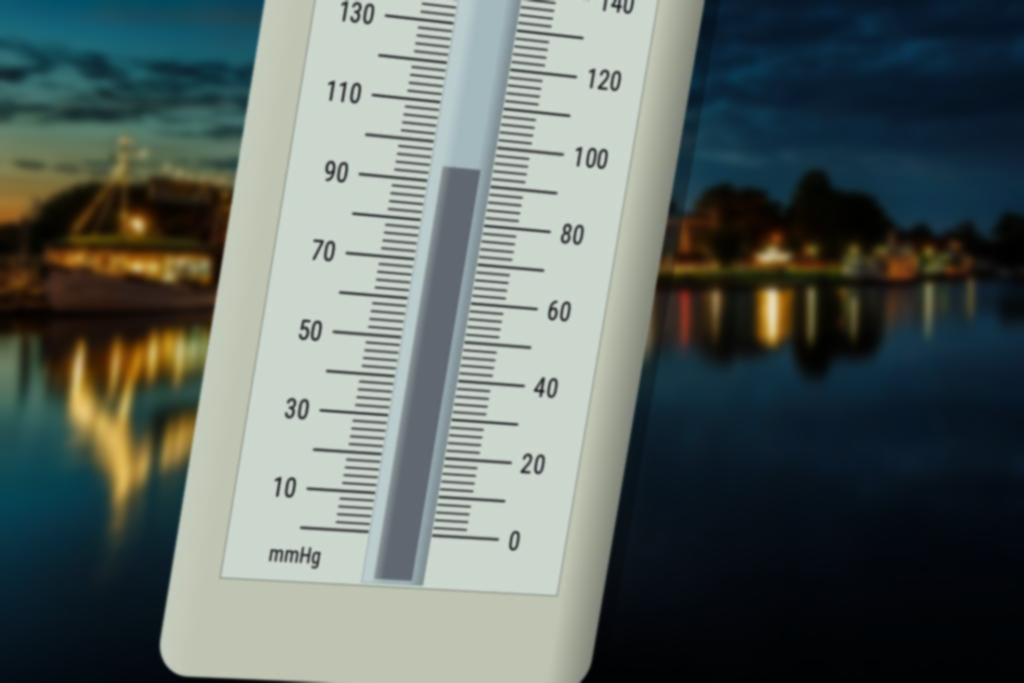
mmHg 94
